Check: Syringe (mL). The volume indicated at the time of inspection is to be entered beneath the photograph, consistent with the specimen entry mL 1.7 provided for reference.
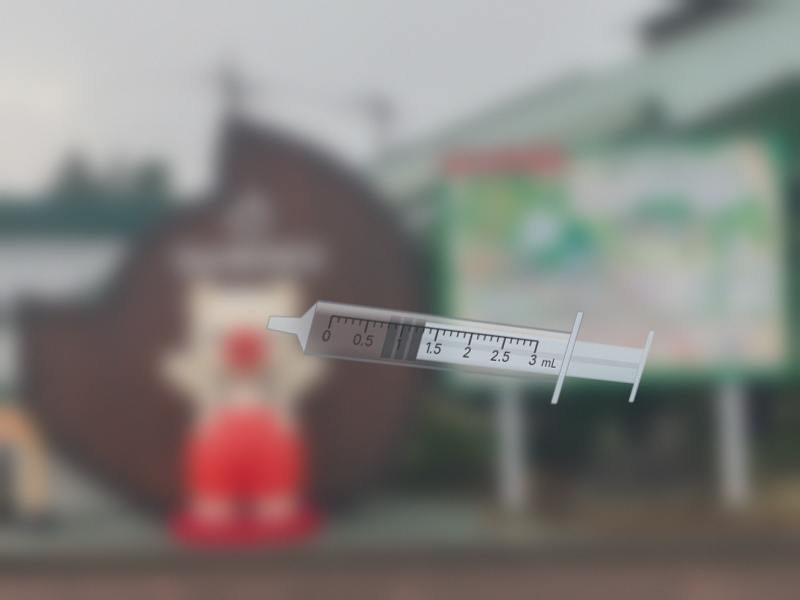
mL 0.8
